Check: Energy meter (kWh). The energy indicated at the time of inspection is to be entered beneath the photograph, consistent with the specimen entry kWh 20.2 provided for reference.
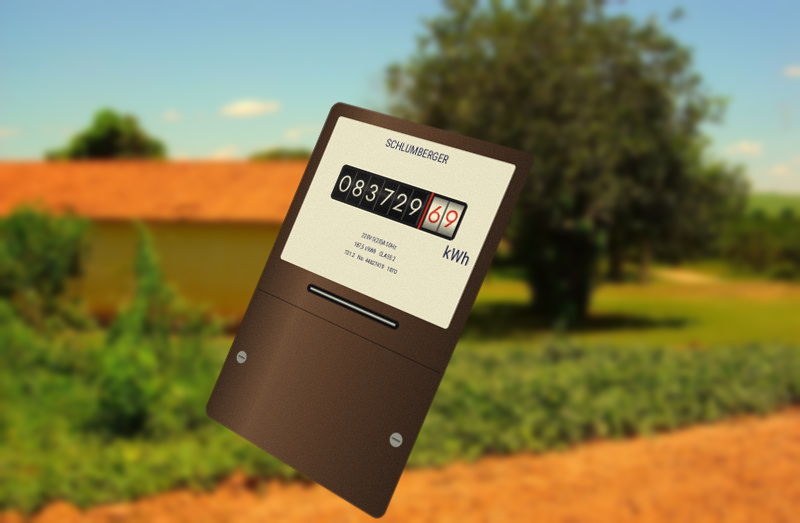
kWh 83729.69
